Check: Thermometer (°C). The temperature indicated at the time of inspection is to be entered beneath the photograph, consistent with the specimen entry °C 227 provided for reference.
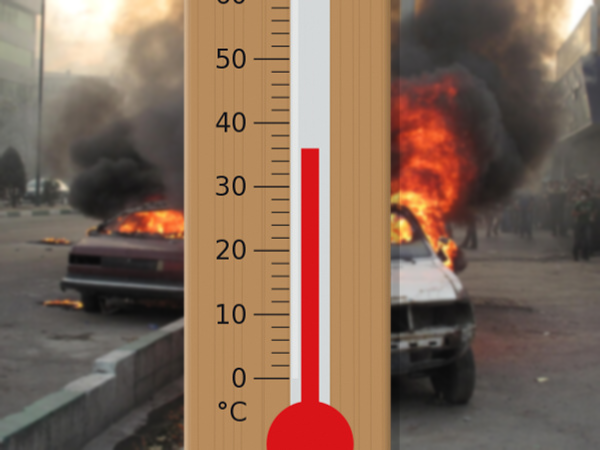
°C 36
